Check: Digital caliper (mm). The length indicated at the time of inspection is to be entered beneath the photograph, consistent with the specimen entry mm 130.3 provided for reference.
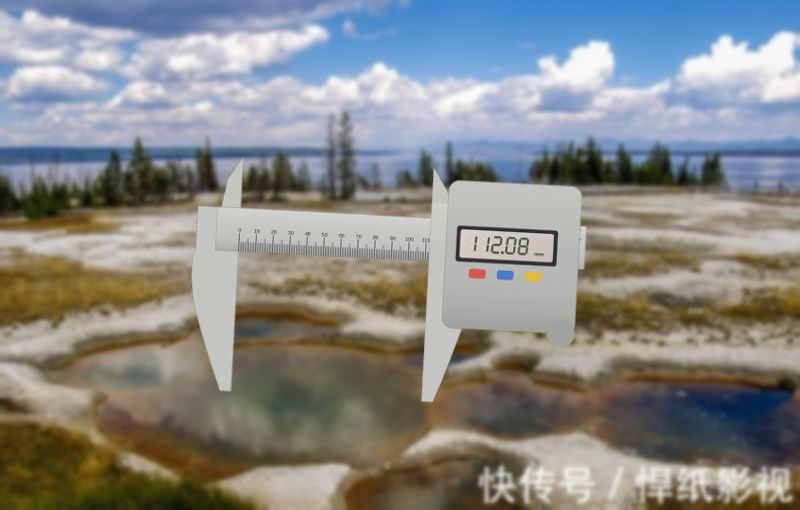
mm 112.08
